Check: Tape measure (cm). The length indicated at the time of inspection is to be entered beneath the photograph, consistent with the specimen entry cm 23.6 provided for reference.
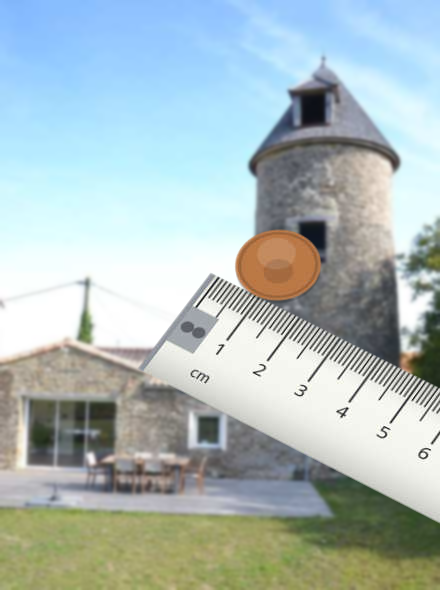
cm 1.8
